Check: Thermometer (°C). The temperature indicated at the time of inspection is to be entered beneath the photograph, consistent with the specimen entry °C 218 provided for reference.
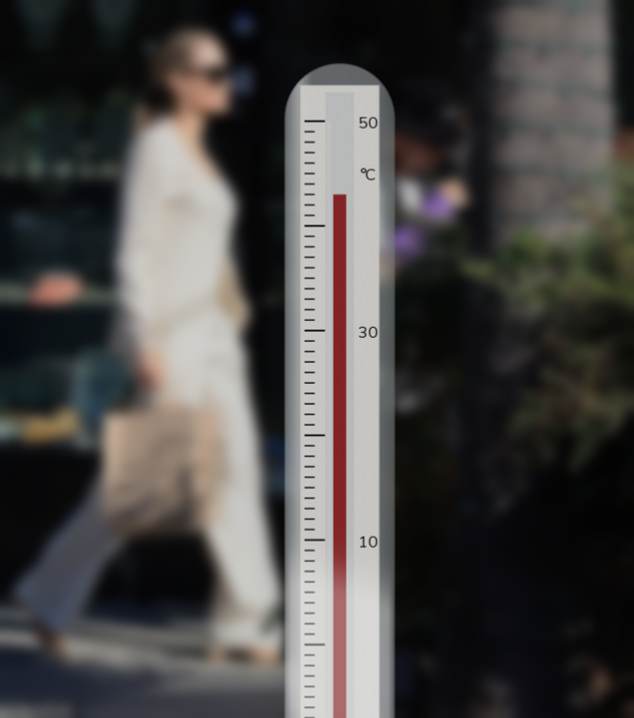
°C 43
